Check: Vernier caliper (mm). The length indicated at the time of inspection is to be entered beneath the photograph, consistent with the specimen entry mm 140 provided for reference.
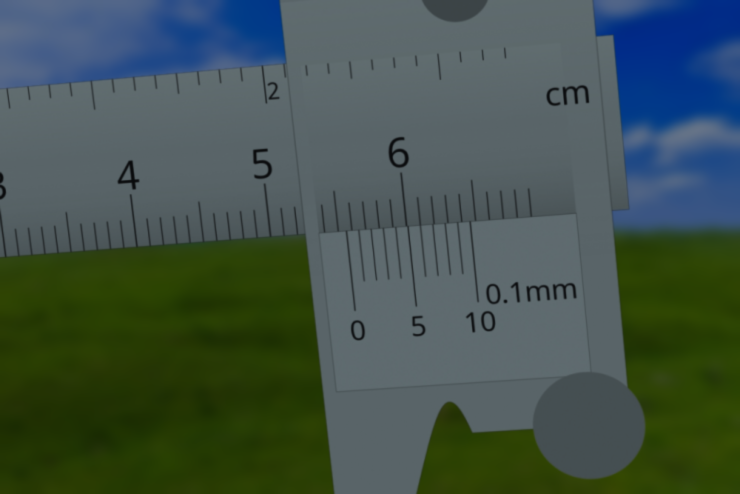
mm 55.6
